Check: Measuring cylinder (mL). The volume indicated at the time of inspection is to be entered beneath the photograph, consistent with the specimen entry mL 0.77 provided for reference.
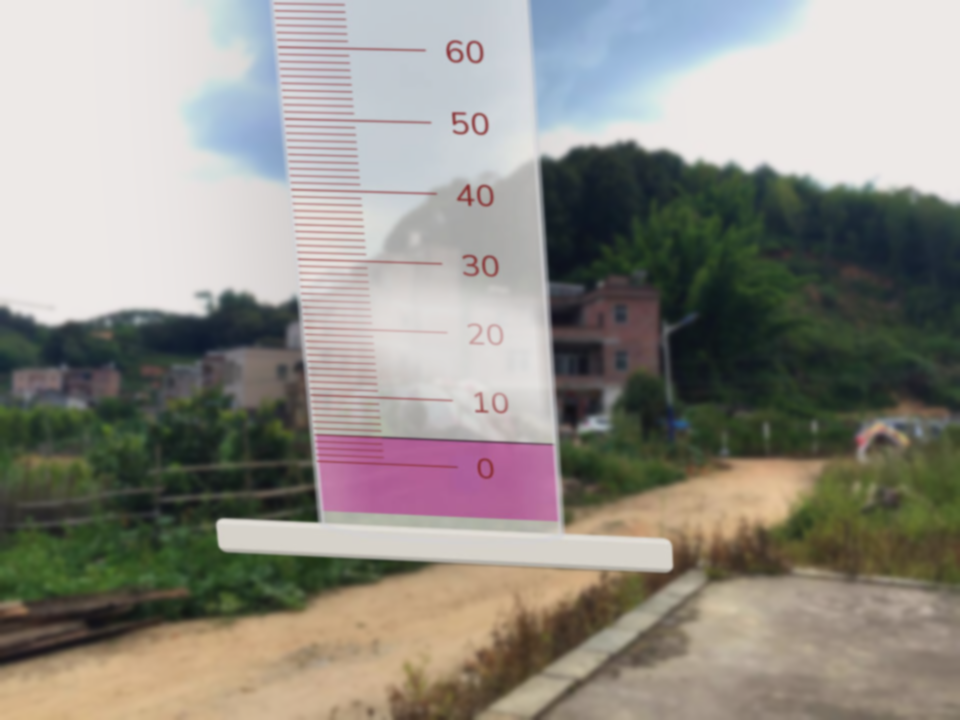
mL 4
